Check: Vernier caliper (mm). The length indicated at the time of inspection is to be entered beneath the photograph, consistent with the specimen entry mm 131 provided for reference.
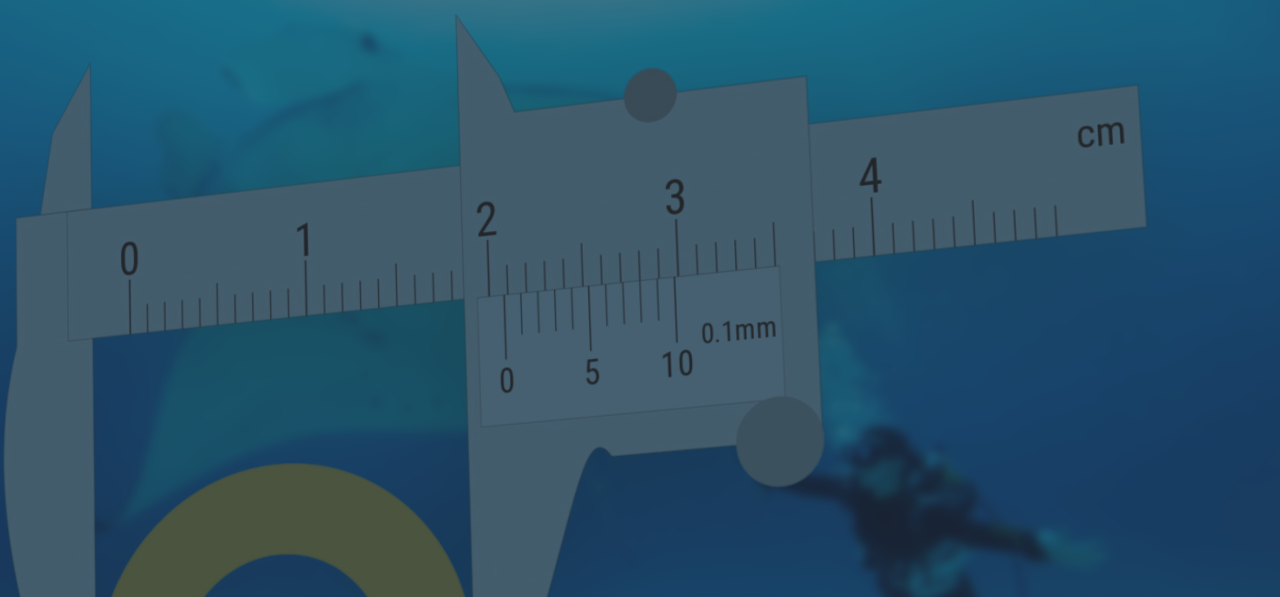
mm 20.8
